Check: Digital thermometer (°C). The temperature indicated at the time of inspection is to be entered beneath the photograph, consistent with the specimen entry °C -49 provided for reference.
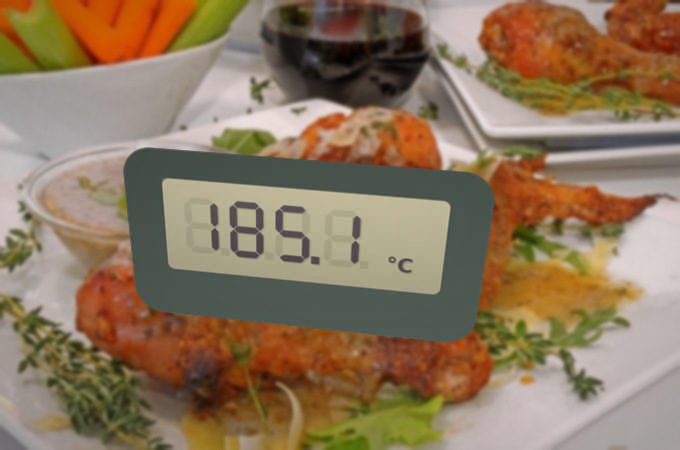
°C 185.1
